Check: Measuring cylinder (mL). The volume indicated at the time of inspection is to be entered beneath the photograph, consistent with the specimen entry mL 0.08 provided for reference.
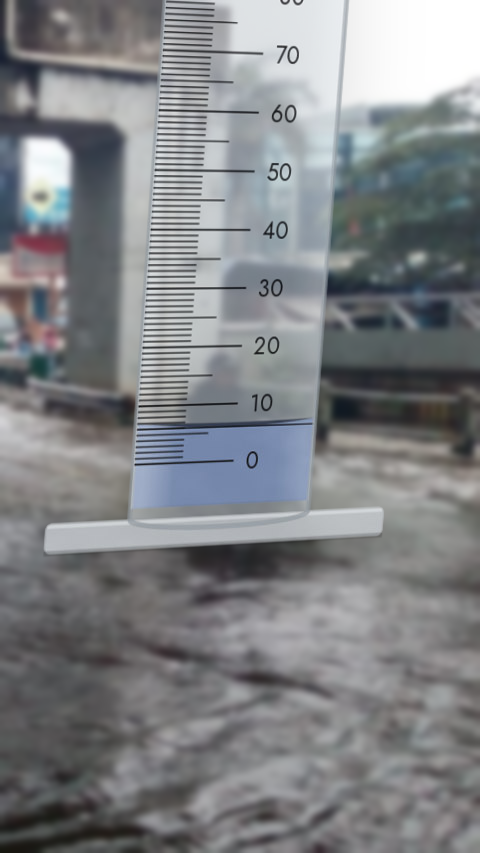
mL 6
